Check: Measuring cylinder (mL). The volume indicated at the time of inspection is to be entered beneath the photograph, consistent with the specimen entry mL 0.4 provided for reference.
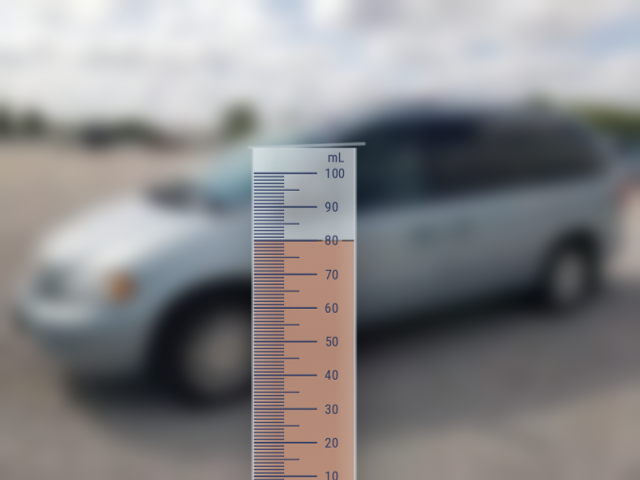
mL 80
